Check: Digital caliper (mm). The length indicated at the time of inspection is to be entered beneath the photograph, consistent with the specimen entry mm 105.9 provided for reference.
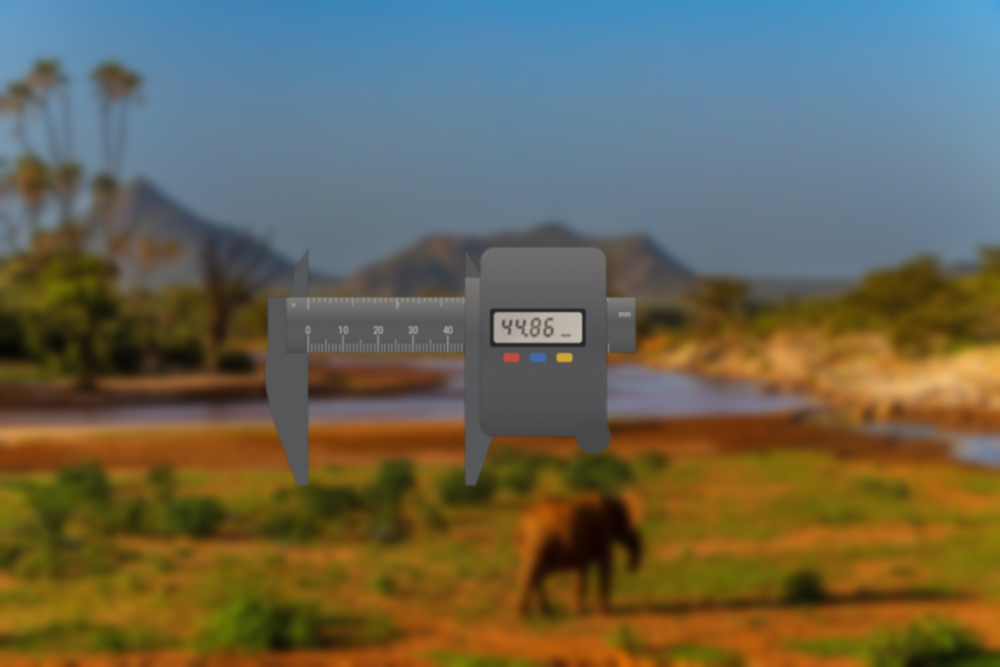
mm 44.86
